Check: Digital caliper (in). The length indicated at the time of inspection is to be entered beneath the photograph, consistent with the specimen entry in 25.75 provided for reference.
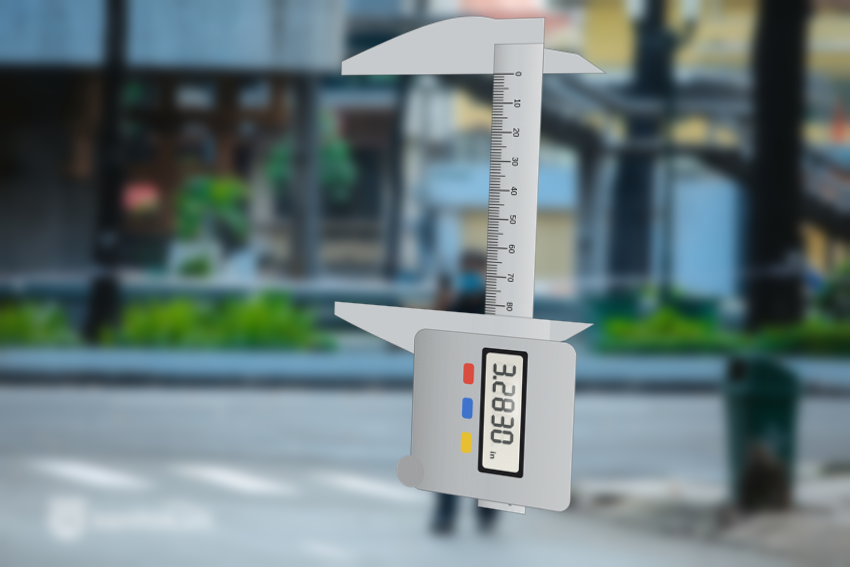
in 3.2830
